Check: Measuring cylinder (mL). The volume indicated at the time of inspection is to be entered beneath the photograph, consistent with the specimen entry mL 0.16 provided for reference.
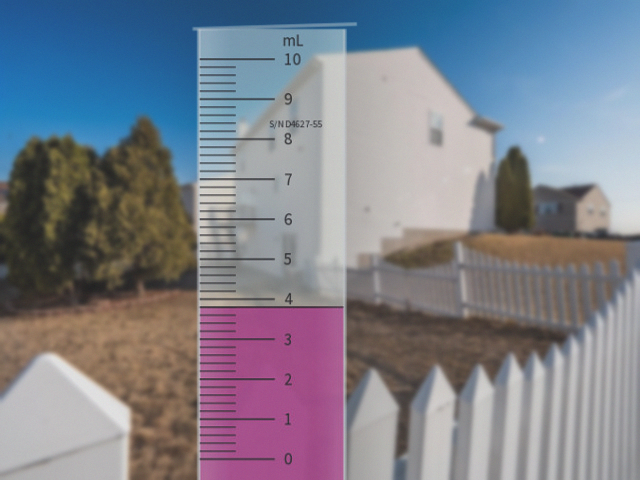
mL 3.8
